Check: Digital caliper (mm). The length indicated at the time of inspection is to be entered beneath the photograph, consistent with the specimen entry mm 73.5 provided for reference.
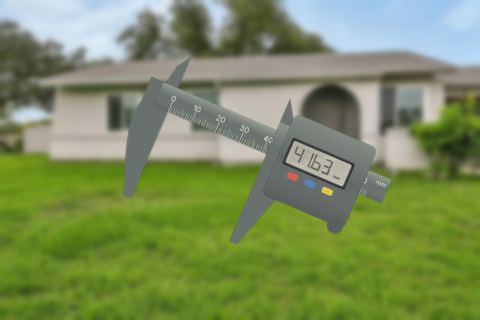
mm 41.63
